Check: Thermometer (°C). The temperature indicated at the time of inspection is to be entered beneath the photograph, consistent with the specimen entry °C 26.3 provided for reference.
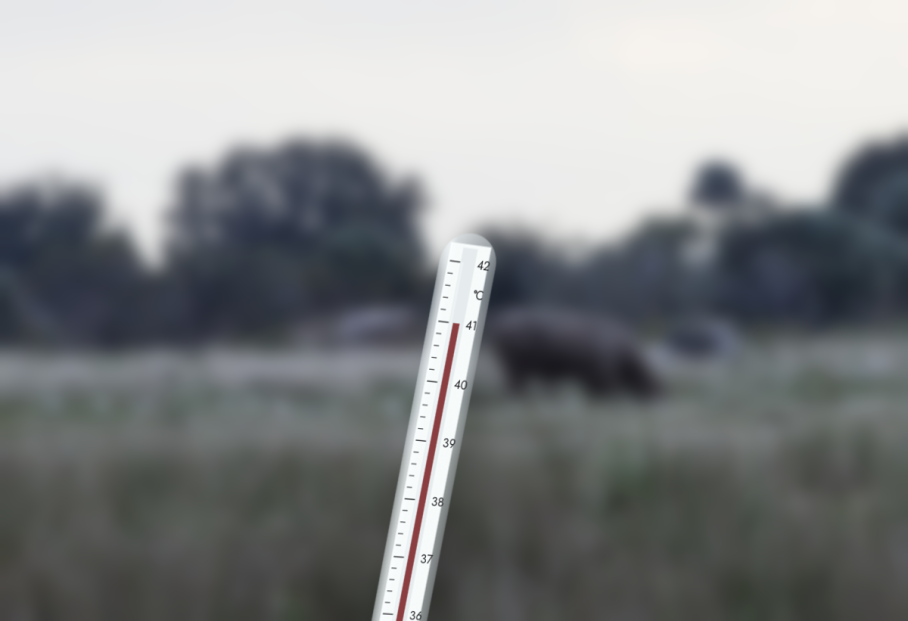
°C 41
